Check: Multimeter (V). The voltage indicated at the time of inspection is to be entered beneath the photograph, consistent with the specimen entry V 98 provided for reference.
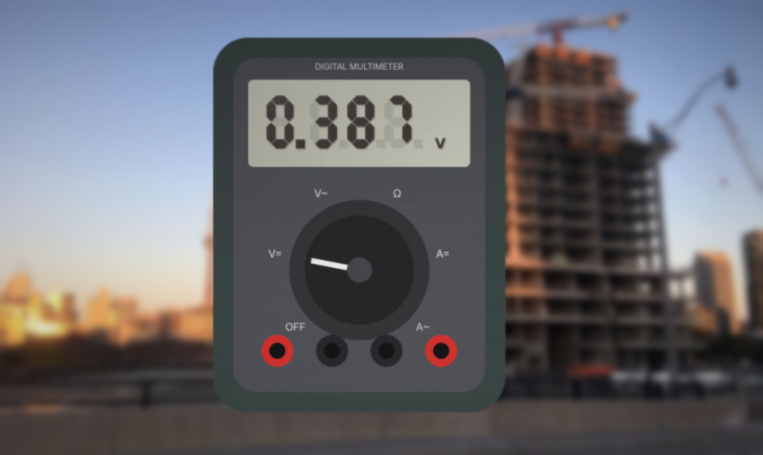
V 0.387
